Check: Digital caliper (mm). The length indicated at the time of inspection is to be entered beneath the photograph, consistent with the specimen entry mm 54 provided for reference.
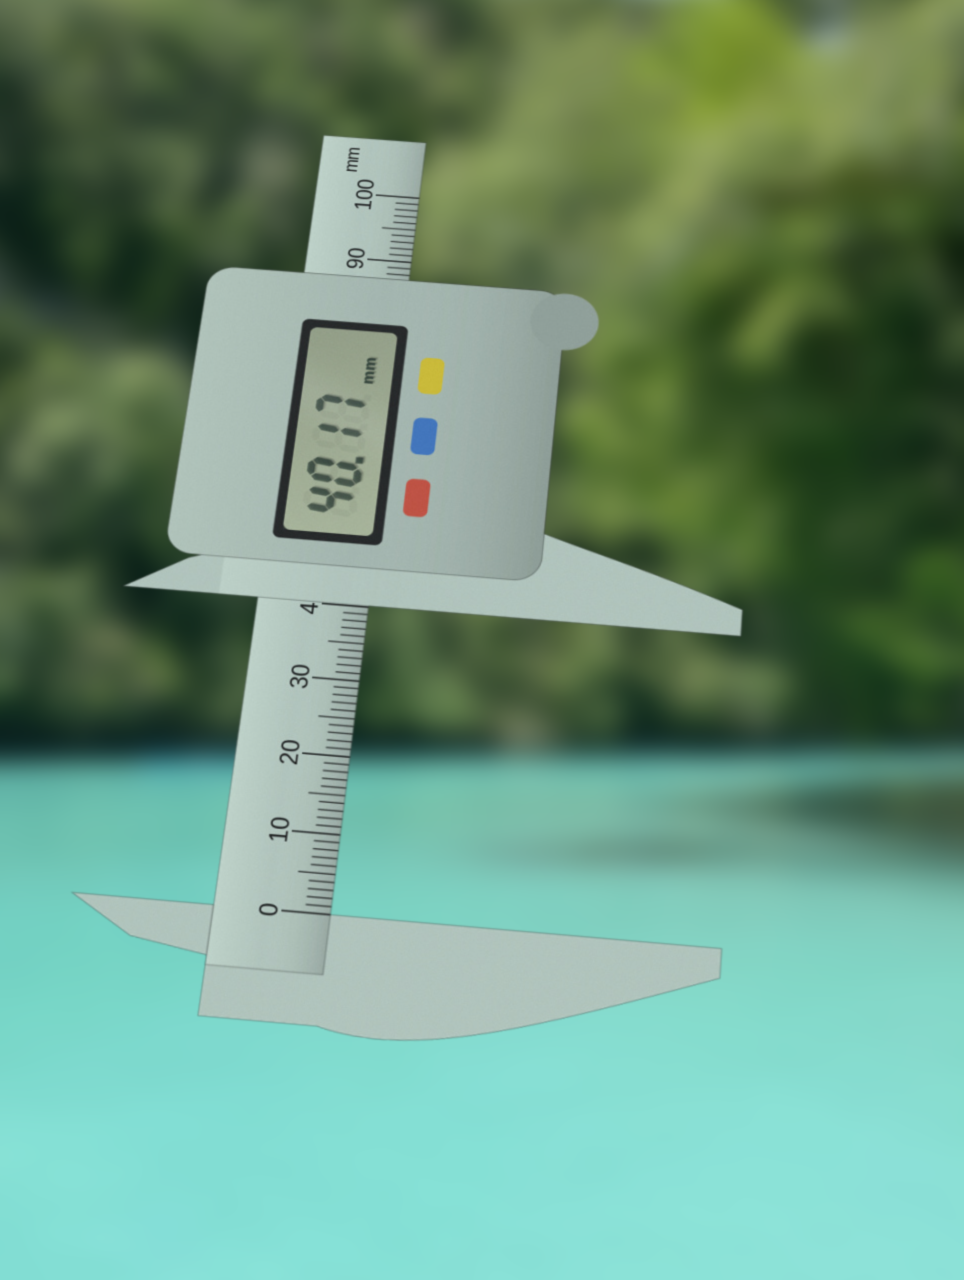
mm 40.17
